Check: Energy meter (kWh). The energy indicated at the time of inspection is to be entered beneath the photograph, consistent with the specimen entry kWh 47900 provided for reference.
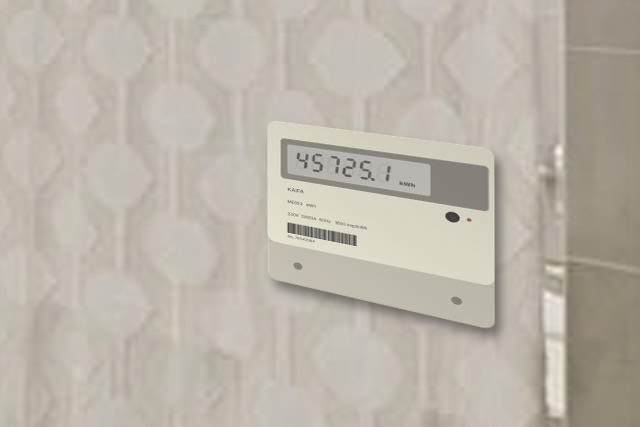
kWh 45725.1
